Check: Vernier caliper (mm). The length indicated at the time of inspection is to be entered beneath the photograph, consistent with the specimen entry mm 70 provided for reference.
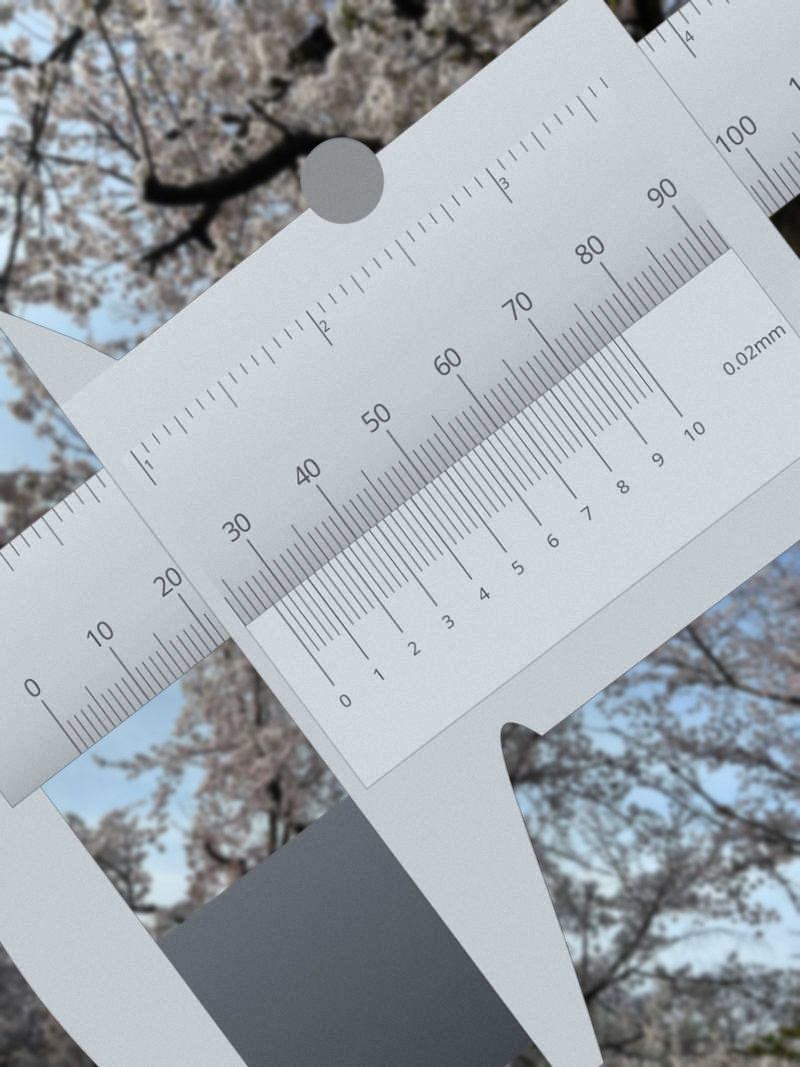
mm 28.0
